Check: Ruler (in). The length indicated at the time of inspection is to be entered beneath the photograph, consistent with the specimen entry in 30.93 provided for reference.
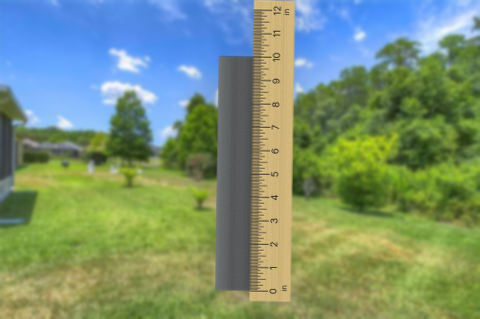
in 10
